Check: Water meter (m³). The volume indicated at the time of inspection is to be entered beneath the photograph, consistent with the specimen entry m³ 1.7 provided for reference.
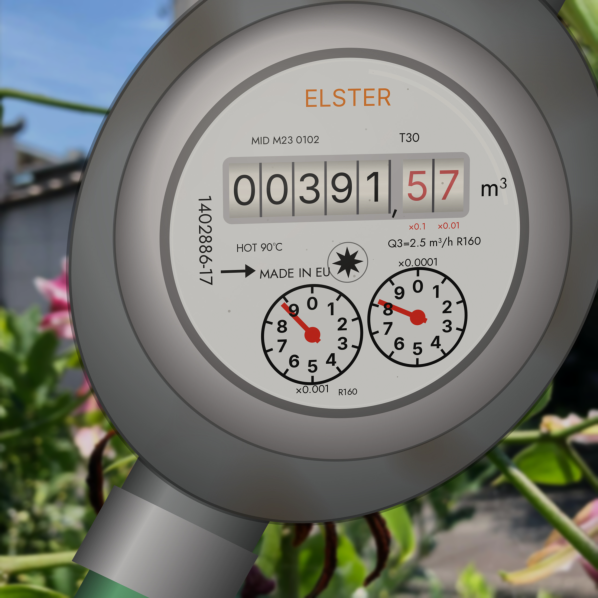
m³ 391.5788
